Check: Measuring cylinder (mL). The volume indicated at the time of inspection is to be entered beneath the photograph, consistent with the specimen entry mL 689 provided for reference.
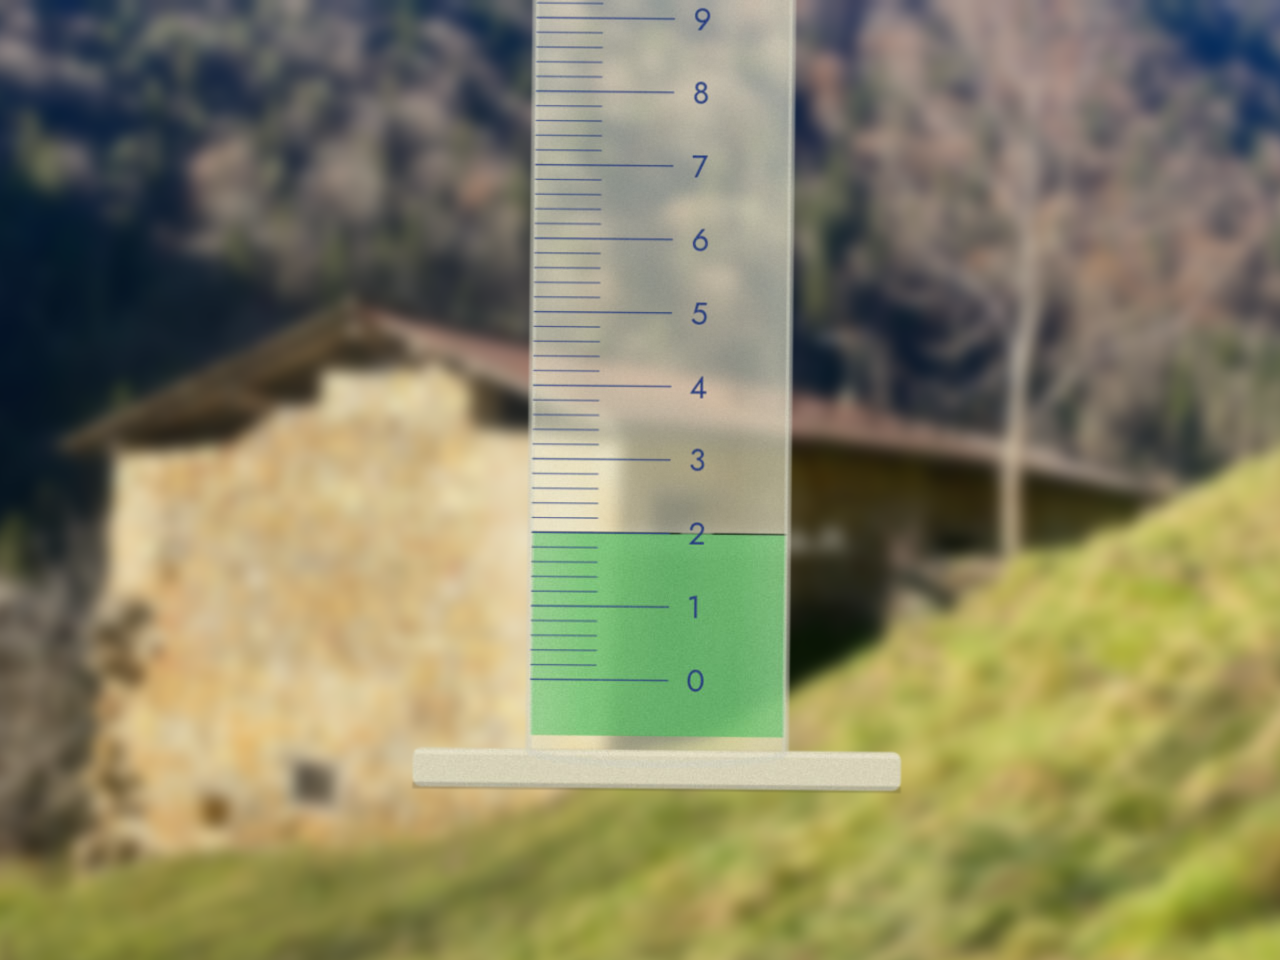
mL 2
